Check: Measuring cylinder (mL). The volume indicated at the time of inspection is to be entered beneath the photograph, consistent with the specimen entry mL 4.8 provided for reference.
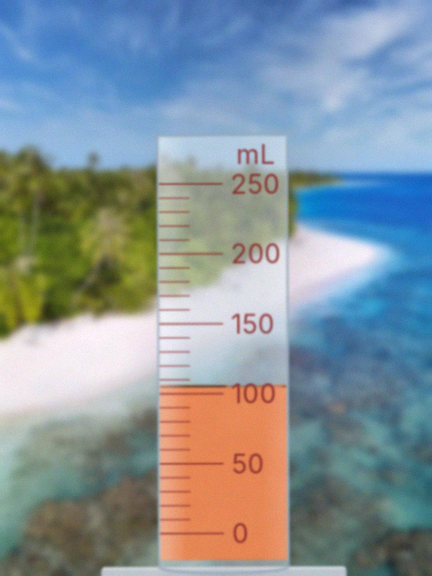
mL 105
